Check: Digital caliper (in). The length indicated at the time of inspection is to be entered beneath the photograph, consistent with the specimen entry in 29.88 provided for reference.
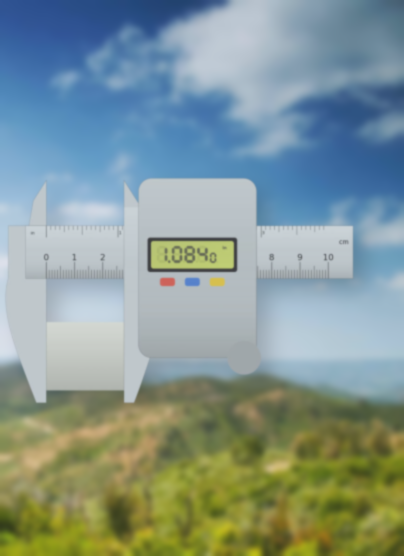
in 1.0840
